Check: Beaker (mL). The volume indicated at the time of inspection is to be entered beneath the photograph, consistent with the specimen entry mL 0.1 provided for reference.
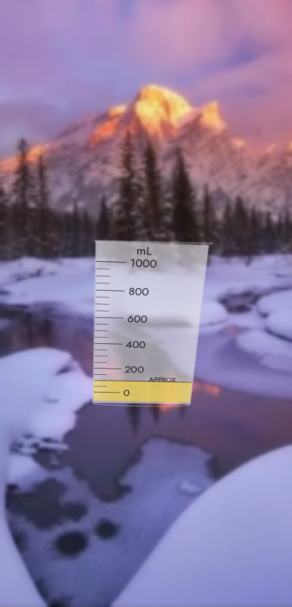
mL 100
